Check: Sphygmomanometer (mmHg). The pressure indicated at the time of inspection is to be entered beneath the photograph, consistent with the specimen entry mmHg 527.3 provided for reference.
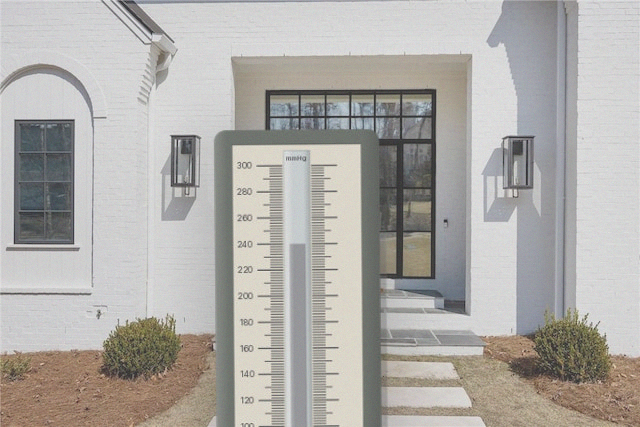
mmHg 240
